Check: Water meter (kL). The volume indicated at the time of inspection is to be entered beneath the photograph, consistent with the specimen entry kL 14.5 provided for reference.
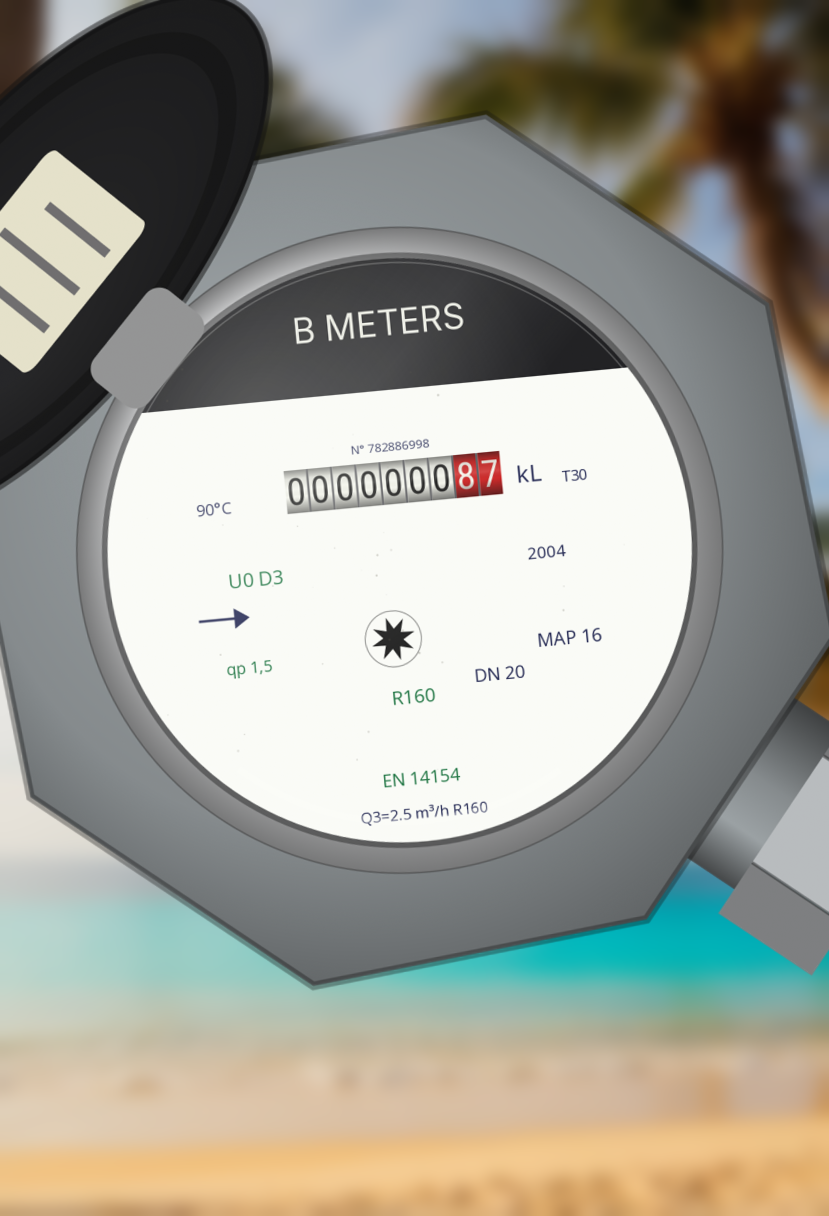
kL 0.87
